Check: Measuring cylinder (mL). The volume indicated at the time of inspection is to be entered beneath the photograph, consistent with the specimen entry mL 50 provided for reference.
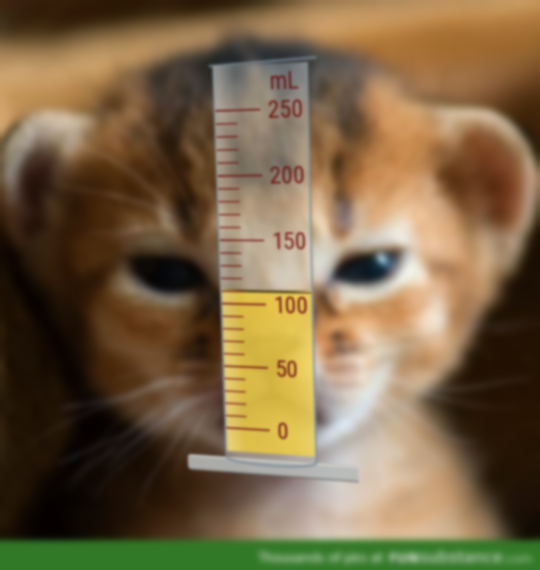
mL 110
